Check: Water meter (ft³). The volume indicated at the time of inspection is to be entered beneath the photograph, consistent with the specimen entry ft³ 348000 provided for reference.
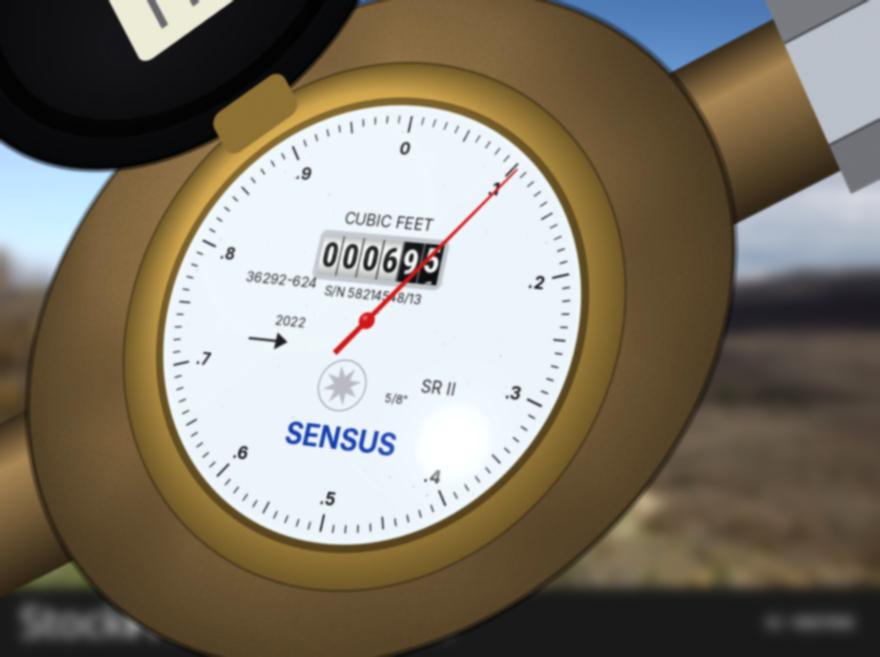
ft³ 695.10
